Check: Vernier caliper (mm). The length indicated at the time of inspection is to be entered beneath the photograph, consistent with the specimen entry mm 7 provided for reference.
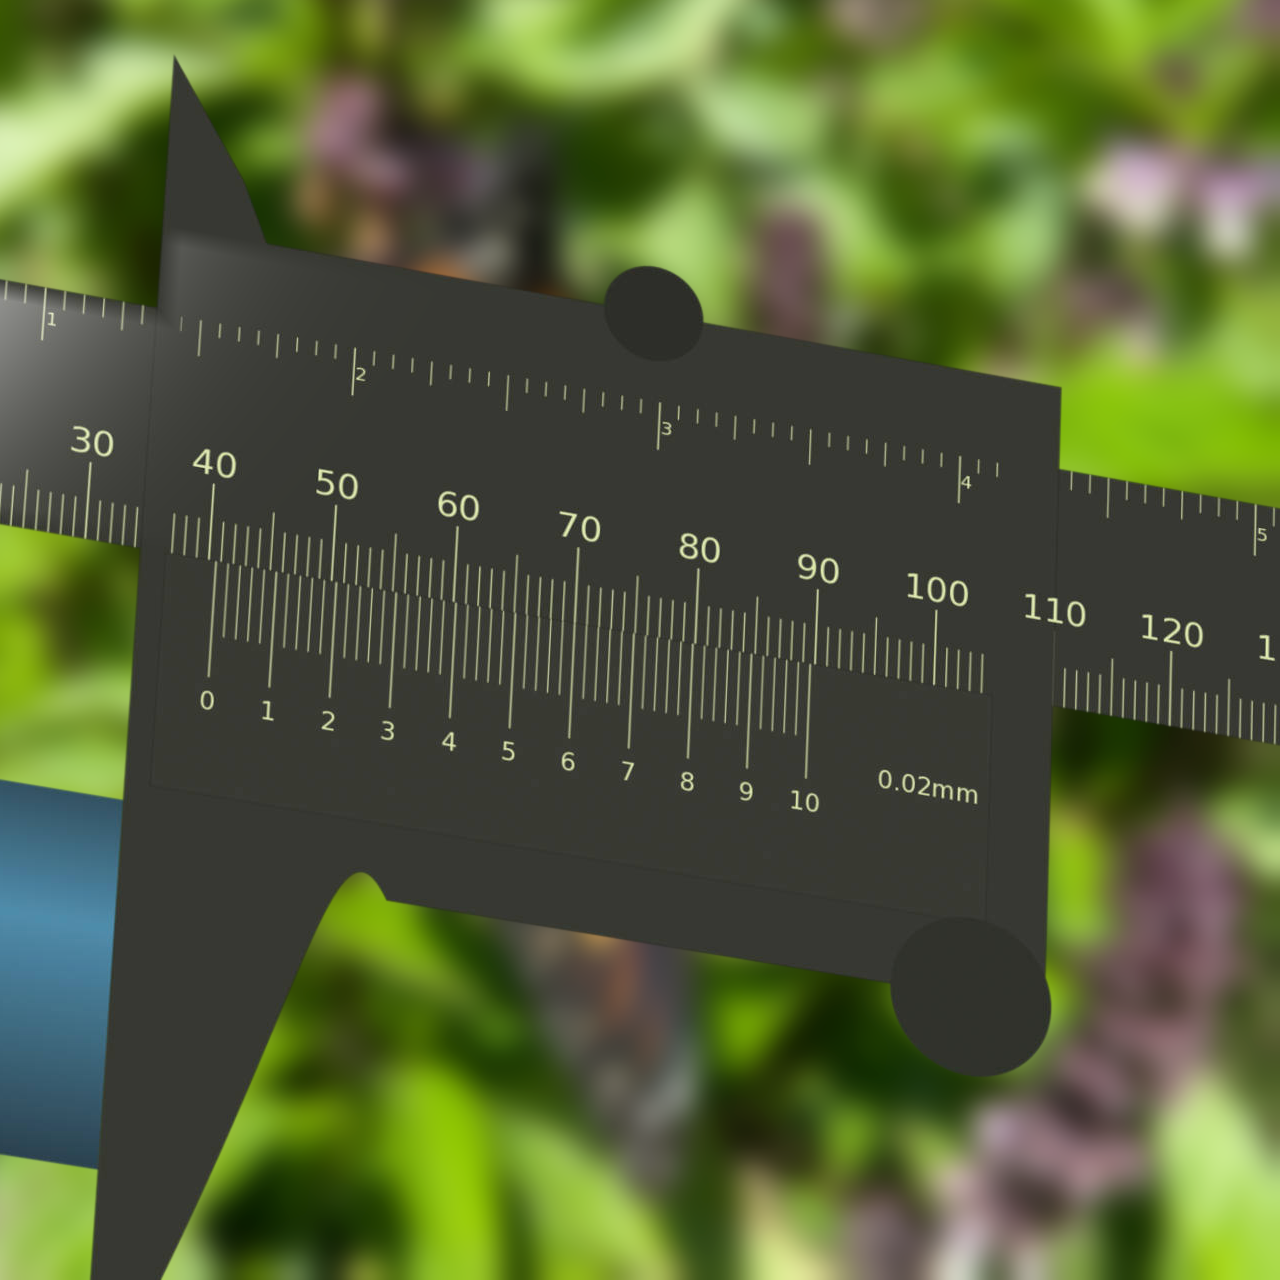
mm 40.6
